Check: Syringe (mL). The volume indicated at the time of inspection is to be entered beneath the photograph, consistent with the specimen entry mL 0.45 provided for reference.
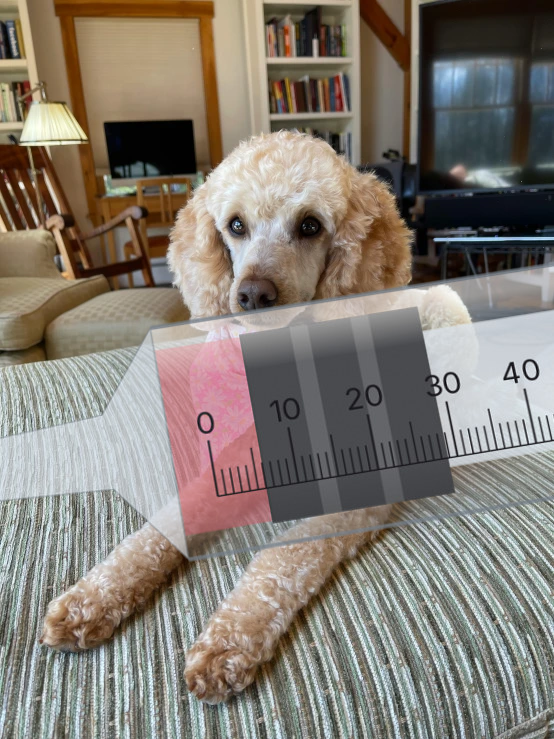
mL 6
